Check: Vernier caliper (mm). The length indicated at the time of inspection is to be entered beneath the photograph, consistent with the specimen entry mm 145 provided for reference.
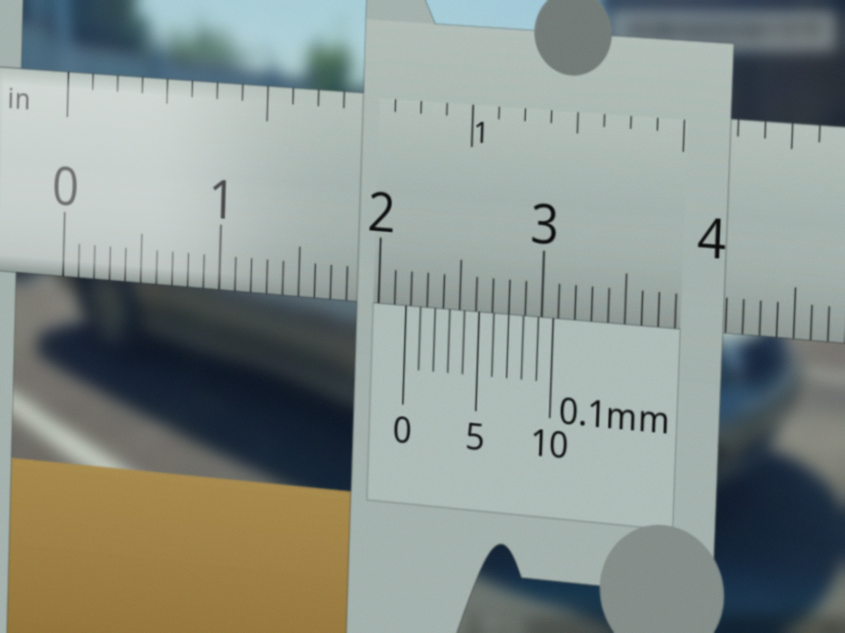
mm 21.7
